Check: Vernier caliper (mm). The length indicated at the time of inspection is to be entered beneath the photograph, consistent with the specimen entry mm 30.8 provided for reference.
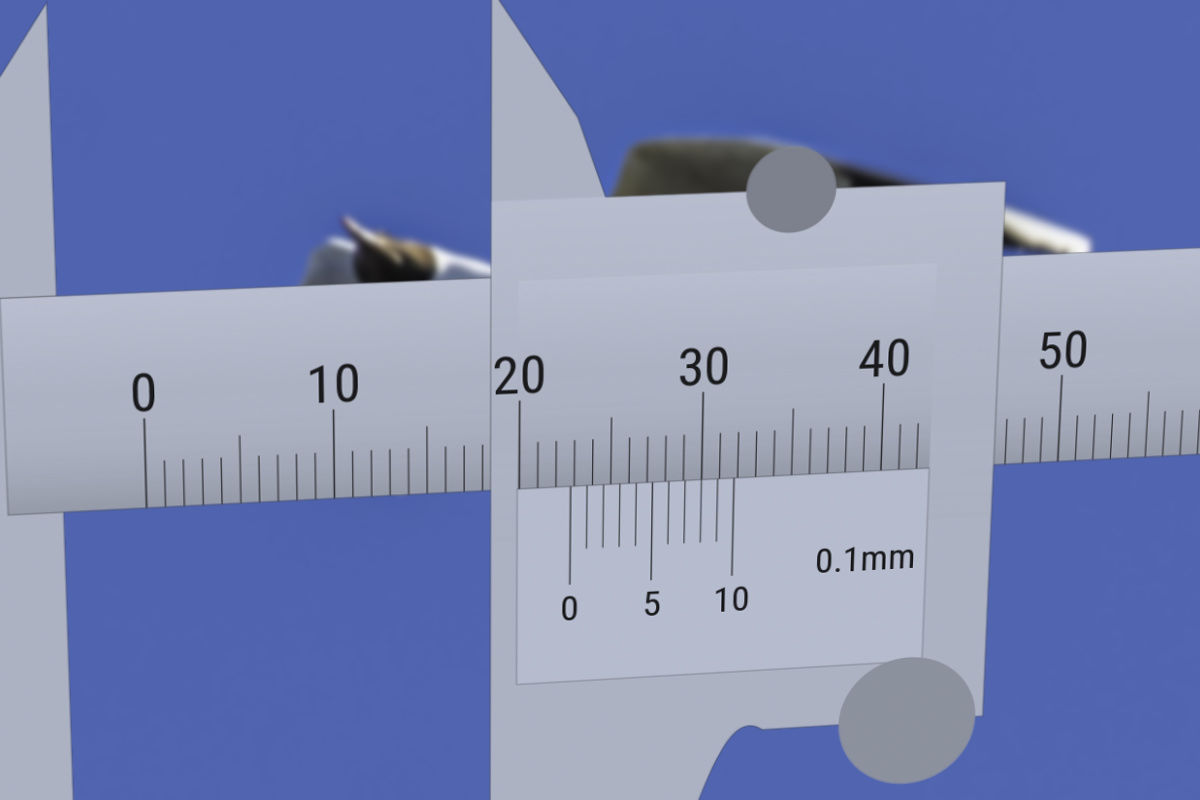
mm 22.8
